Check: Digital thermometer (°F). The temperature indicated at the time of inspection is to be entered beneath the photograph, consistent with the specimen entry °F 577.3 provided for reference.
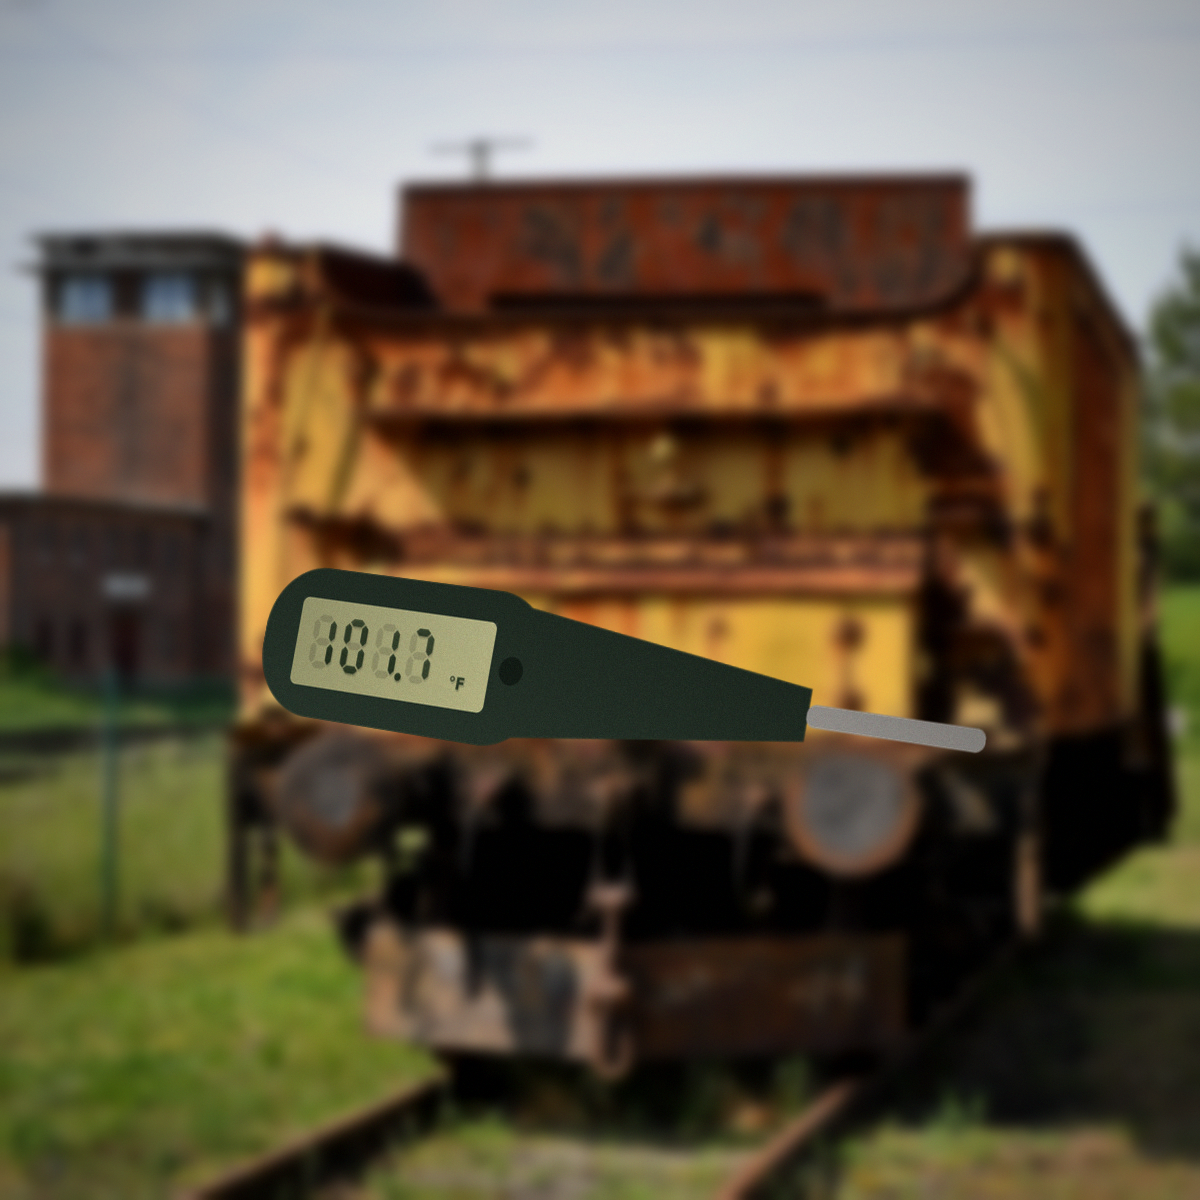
°F 101.7
